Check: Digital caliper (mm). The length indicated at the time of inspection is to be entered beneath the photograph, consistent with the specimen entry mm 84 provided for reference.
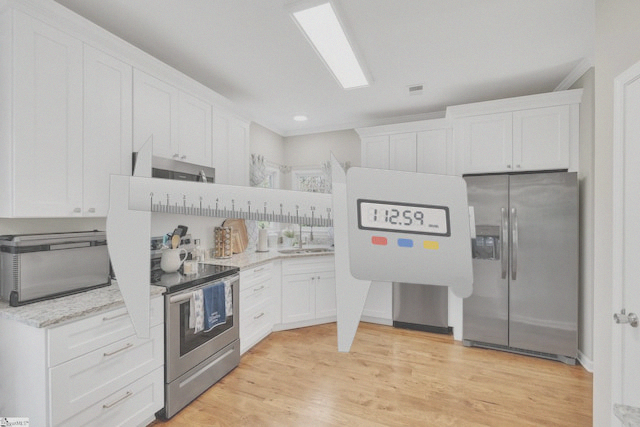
mm 112.59
